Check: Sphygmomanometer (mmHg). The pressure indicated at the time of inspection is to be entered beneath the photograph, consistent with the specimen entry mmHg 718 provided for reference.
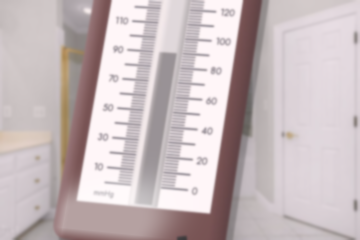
mmHg 90
